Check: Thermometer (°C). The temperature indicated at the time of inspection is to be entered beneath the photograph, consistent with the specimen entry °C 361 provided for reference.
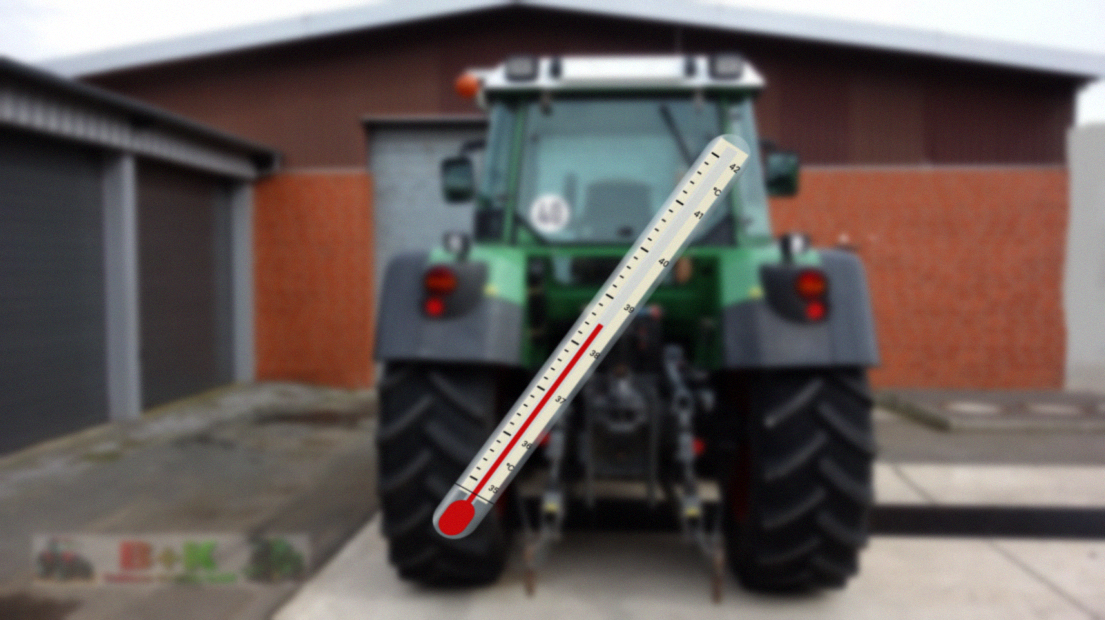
°C 38.5
